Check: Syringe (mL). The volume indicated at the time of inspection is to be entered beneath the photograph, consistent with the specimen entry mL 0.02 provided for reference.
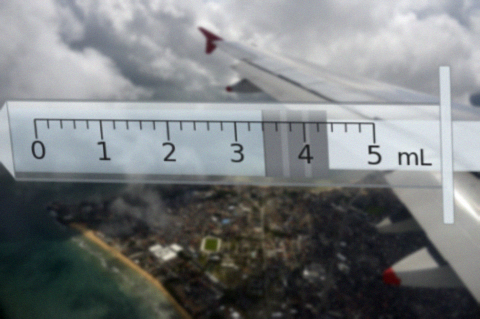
mL 3.4
